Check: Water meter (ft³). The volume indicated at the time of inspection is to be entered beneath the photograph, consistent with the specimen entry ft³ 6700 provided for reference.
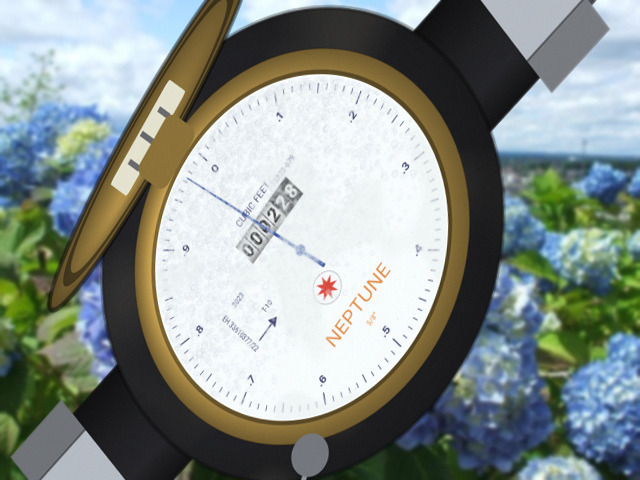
ft³ 227.97
